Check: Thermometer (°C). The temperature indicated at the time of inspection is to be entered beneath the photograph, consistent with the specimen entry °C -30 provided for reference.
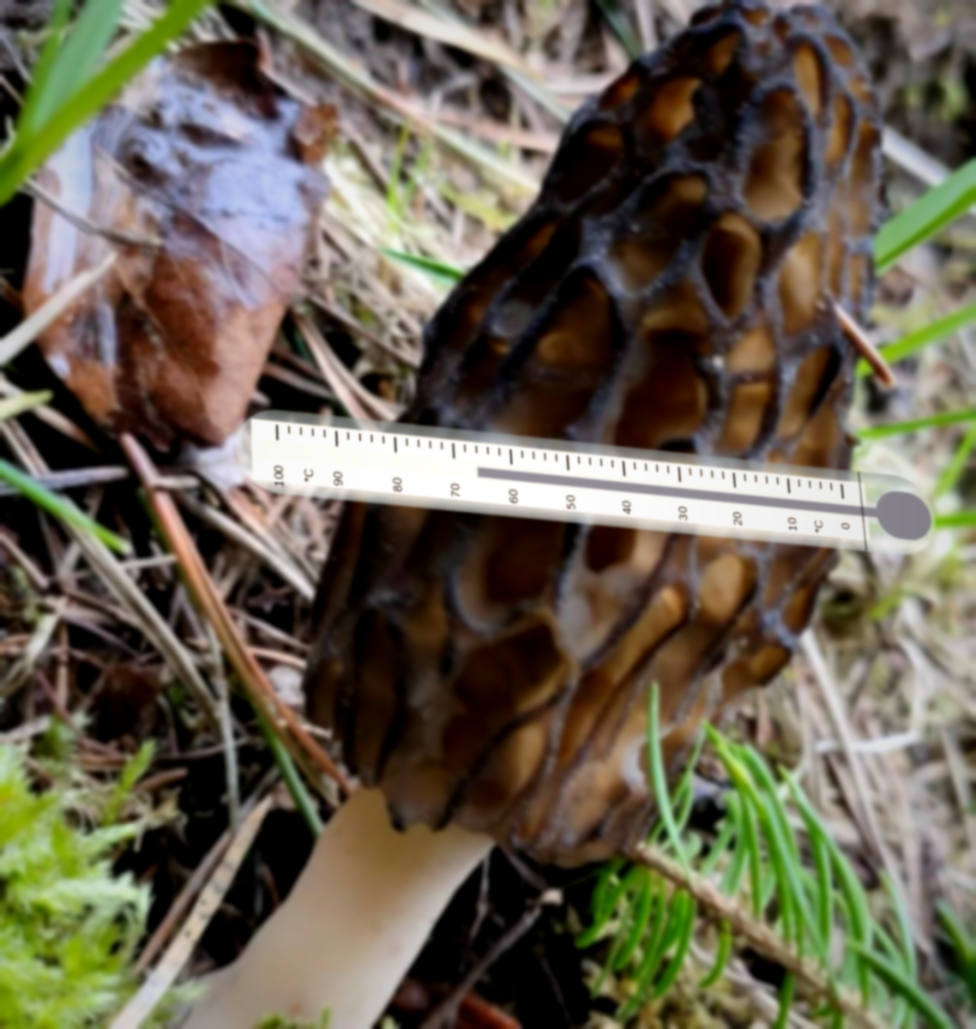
°C 66
